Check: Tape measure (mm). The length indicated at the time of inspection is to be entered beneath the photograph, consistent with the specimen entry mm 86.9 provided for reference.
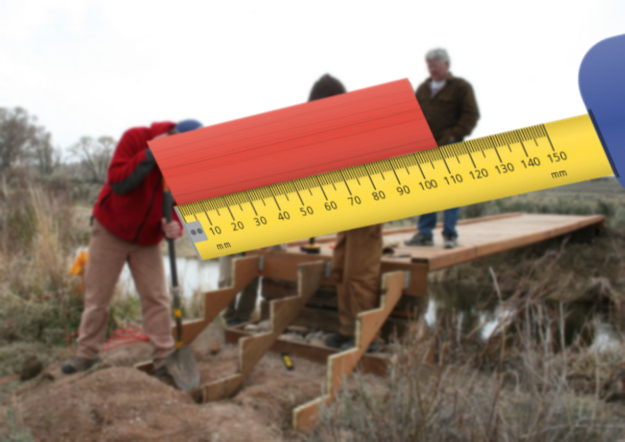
mm 110
